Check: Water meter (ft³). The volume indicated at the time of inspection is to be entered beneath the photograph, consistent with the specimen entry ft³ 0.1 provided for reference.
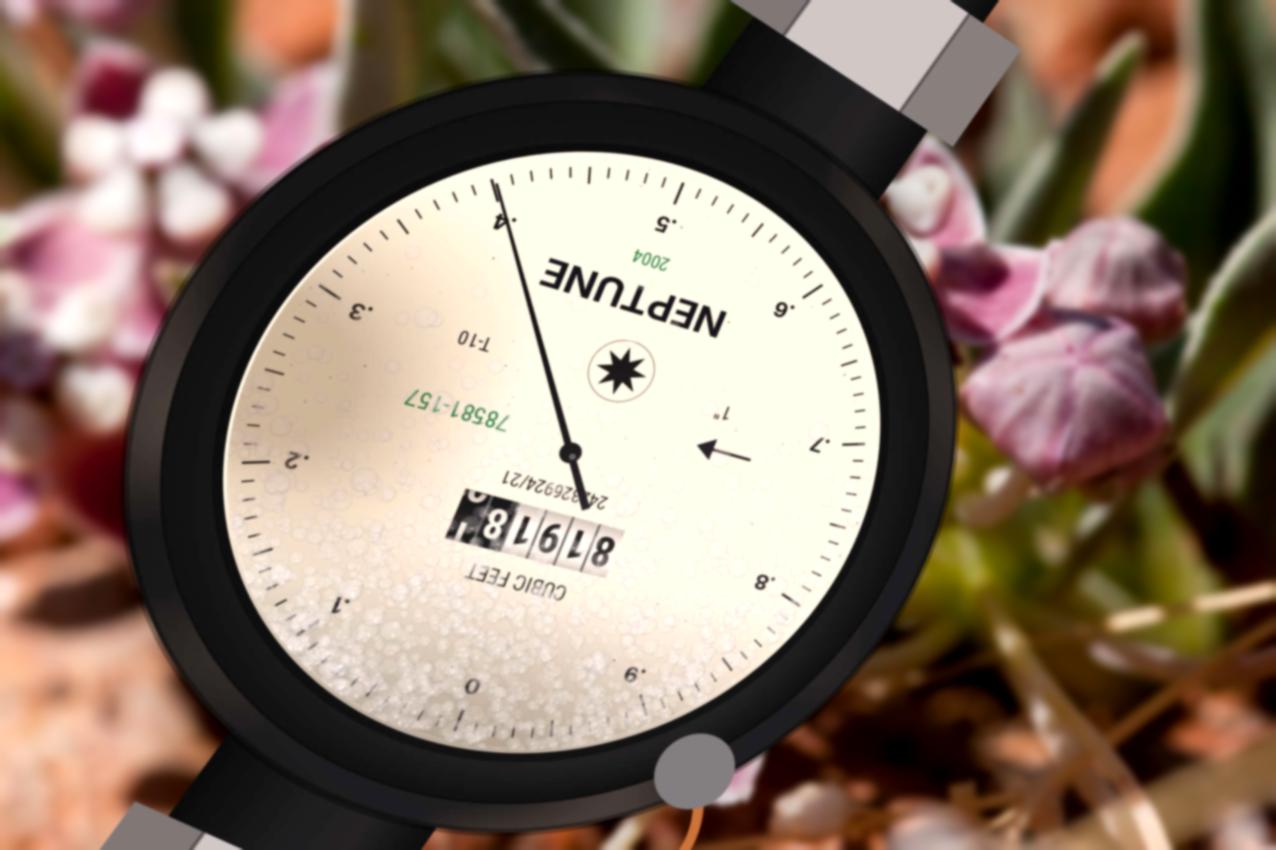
ft³ 819181.40
